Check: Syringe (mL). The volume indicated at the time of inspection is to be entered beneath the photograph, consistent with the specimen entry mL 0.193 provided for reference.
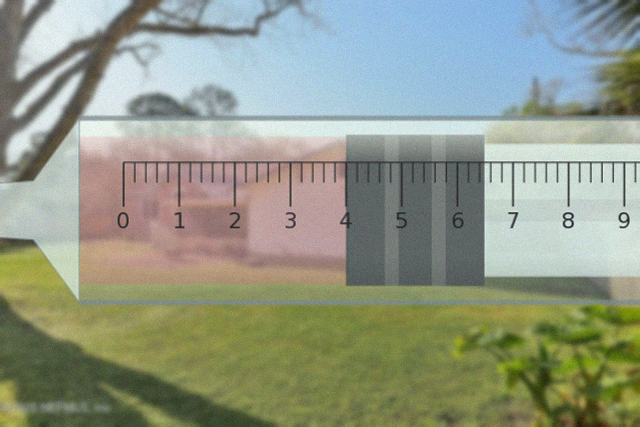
mL 4
